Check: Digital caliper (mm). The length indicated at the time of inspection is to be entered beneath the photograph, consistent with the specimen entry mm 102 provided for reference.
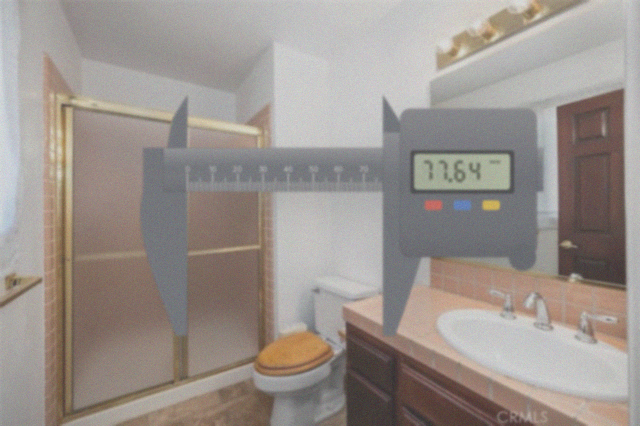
mm 77.64
